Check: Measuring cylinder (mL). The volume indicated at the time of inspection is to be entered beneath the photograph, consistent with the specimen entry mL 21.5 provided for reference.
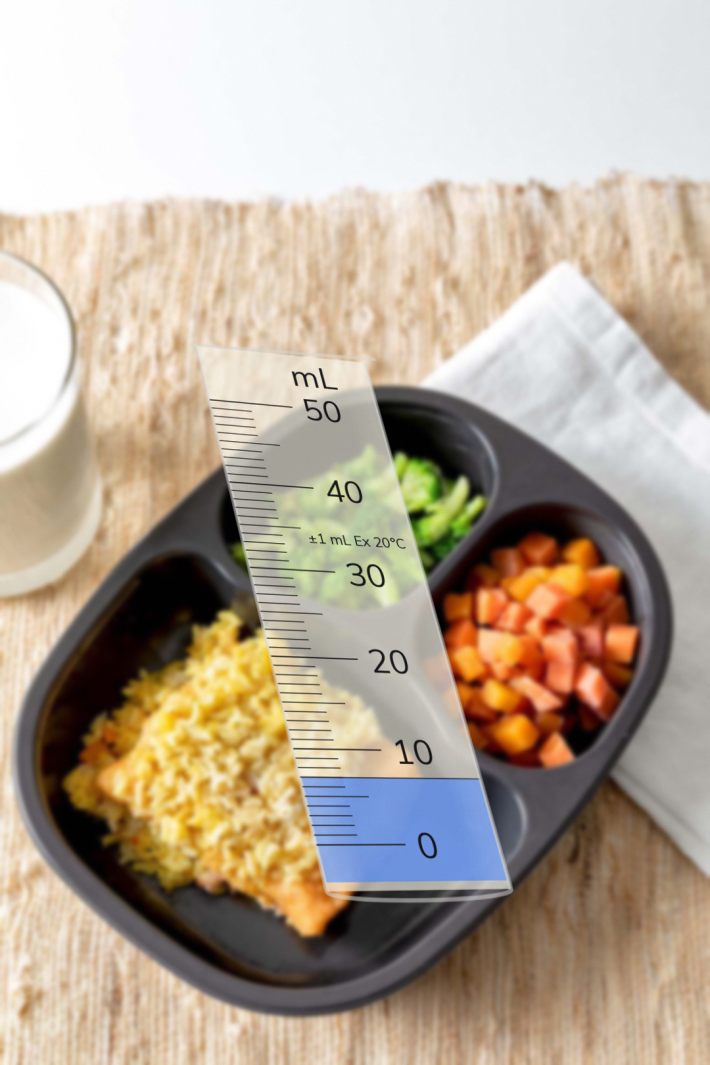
mL 7
